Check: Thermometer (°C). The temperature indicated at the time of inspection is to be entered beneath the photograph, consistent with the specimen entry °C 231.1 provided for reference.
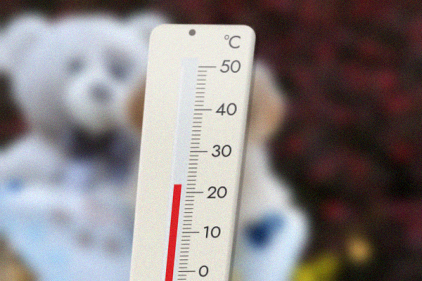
°C 22
